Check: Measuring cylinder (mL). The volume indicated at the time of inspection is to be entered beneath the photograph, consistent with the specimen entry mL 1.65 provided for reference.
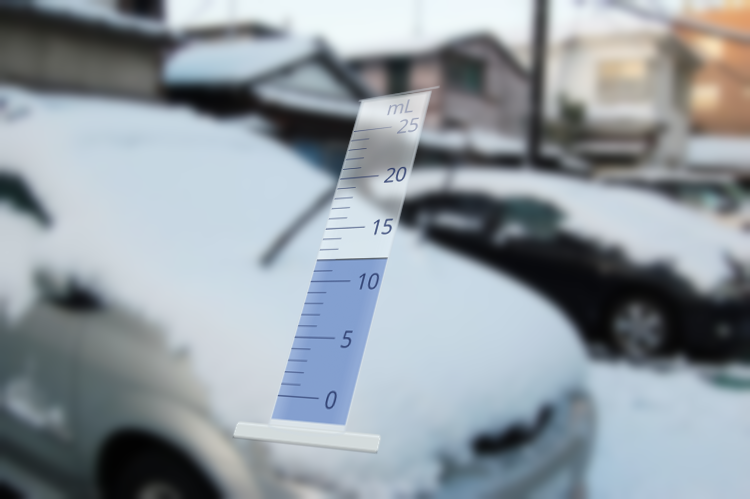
mL 12
